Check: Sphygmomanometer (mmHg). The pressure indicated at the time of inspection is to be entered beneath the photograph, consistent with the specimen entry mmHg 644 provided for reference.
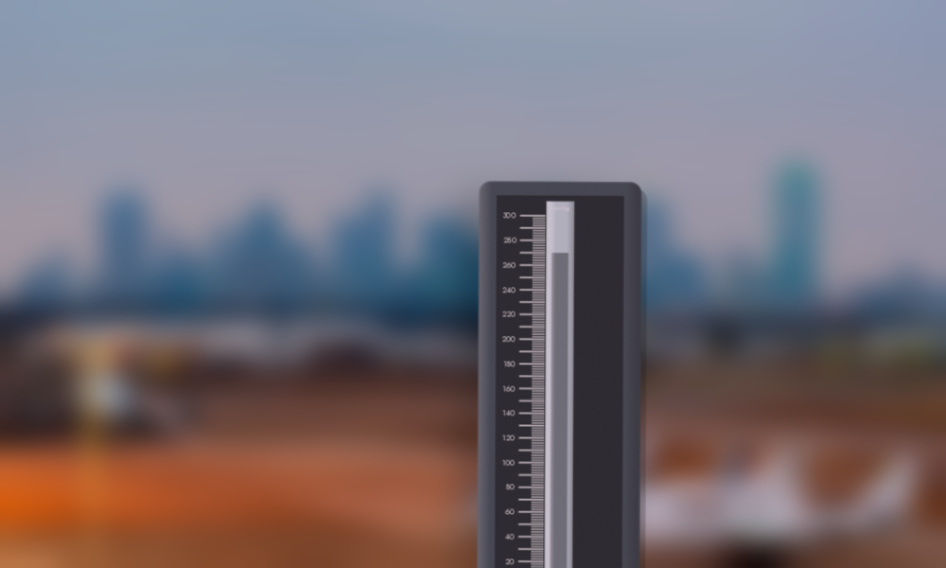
mmHg 270
